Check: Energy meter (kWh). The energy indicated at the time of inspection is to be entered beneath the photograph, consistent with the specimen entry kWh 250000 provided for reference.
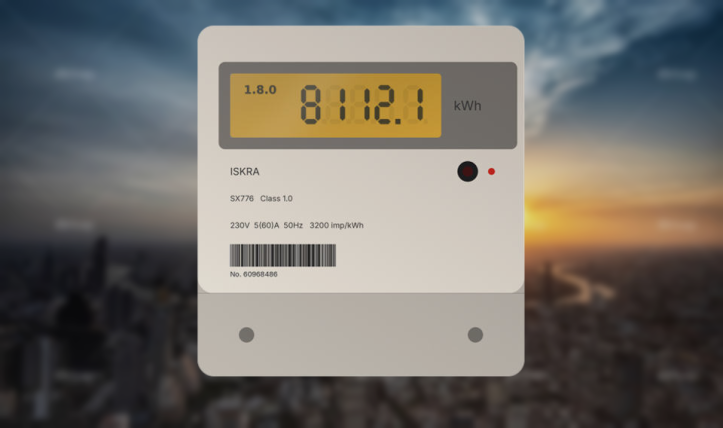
kWh 8112.1
